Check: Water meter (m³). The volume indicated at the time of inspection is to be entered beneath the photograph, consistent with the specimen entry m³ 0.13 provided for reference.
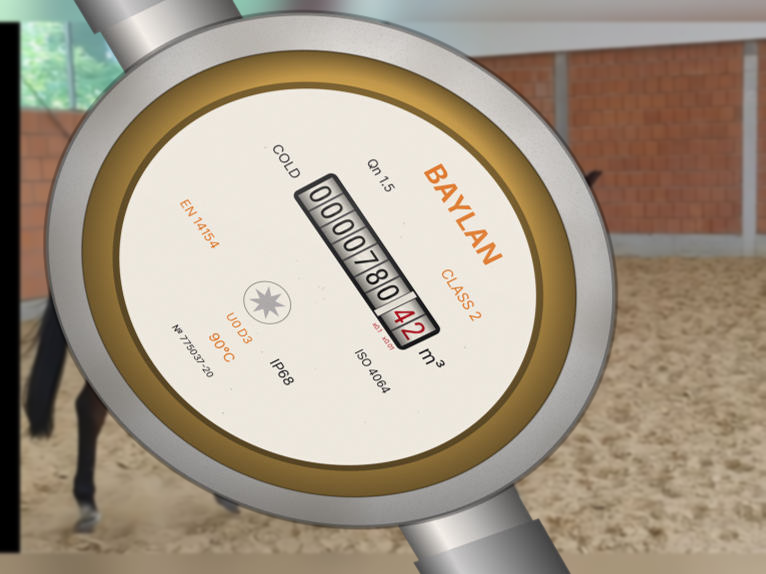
m³ 780.42
